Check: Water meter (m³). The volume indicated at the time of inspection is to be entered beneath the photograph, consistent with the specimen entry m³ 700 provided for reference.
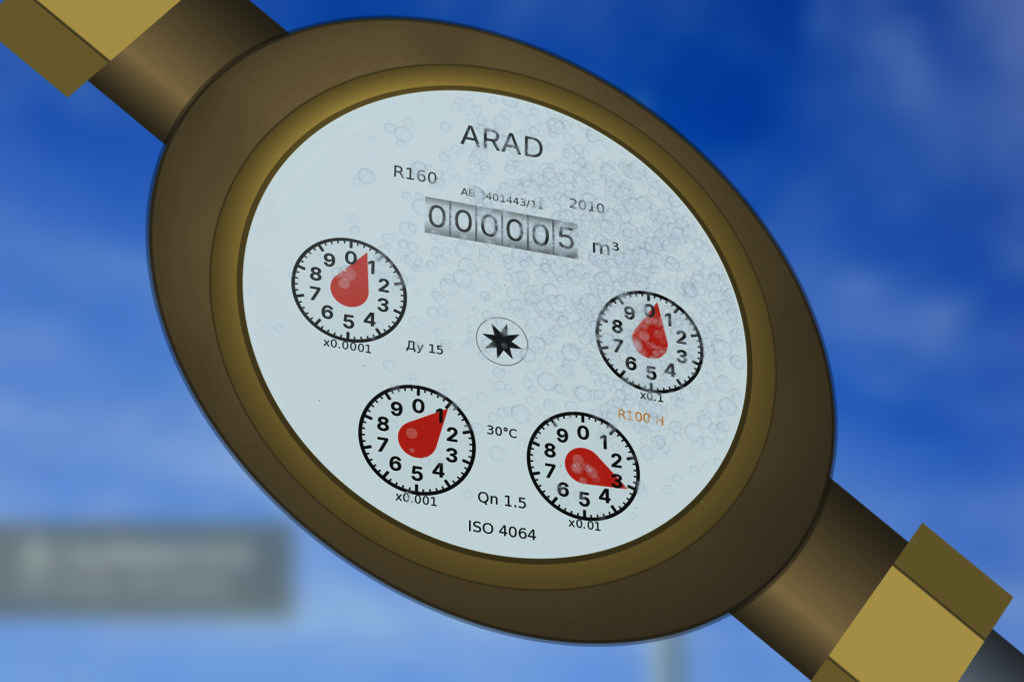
m³ 5.0310
